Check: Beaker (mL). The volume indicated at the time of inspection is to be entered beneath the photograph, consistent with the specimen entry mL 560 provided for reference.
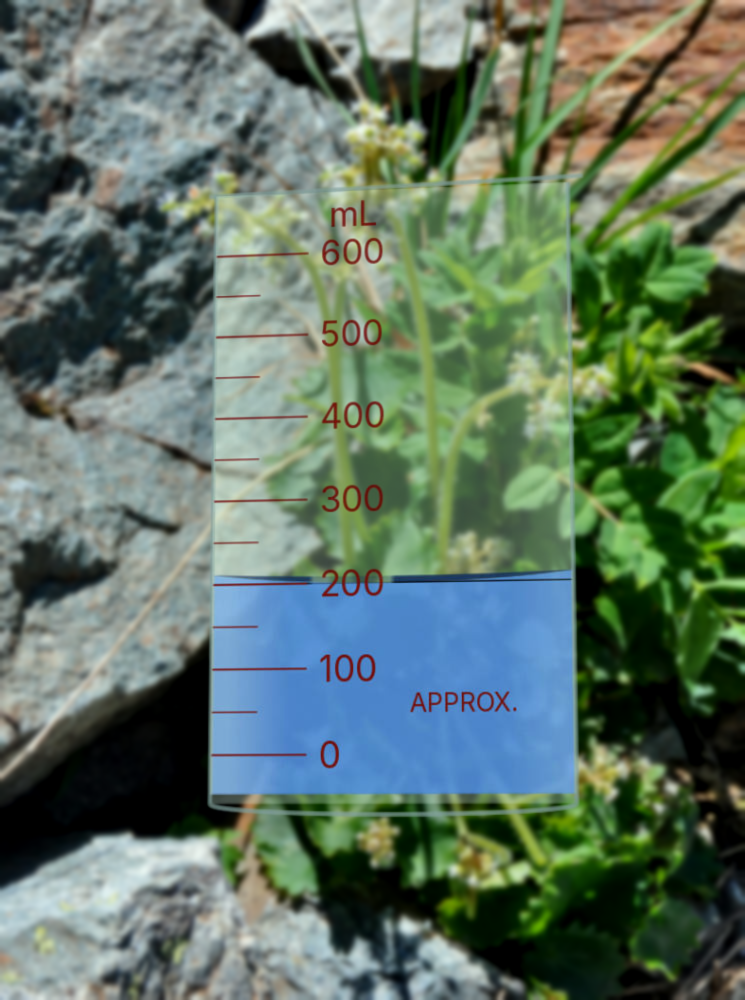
mL 200
